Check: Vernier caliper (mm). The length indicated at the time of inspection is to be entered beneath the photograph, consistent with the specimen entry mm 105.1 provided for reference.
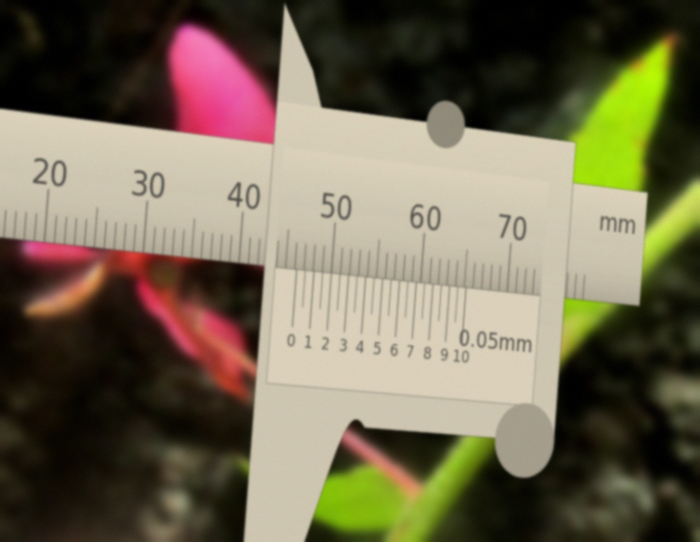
mm 46.2
